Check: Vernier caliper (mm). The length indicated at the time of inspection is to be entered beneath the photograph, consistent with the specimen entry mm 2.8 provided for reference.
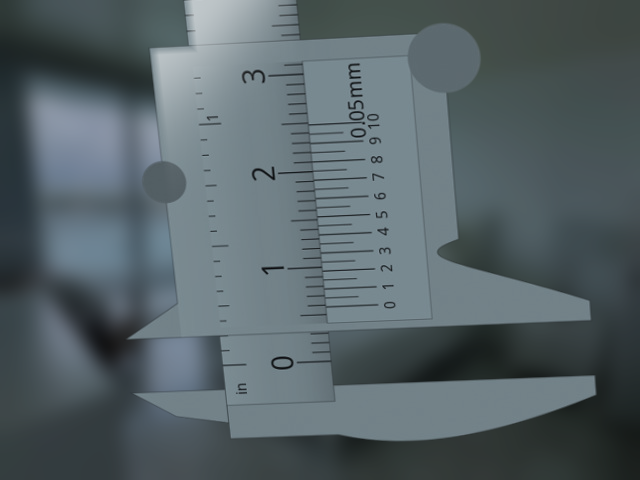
mm 5.8
